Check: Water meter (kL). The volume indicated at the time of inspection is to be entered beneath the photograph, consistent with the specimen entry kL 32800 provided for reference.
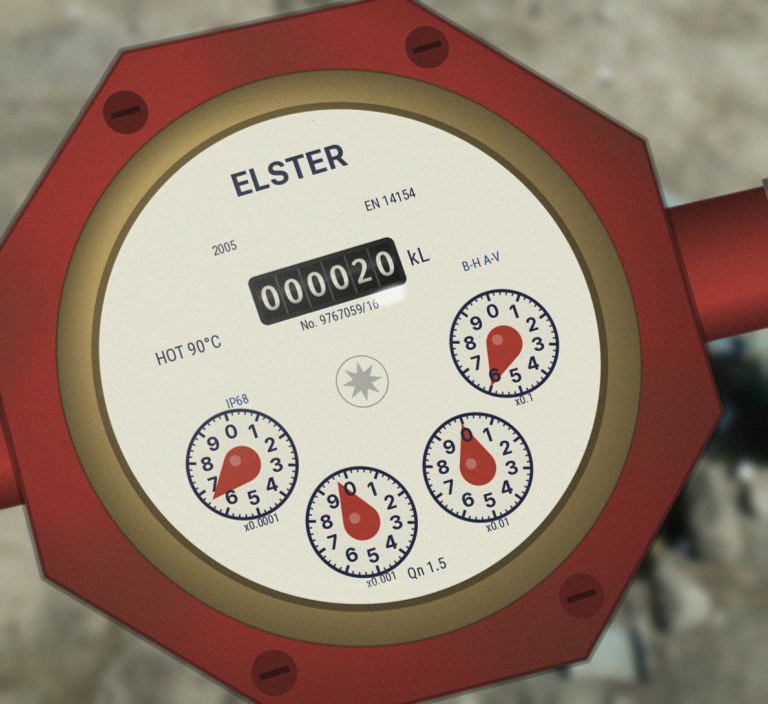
kL 20.5996
